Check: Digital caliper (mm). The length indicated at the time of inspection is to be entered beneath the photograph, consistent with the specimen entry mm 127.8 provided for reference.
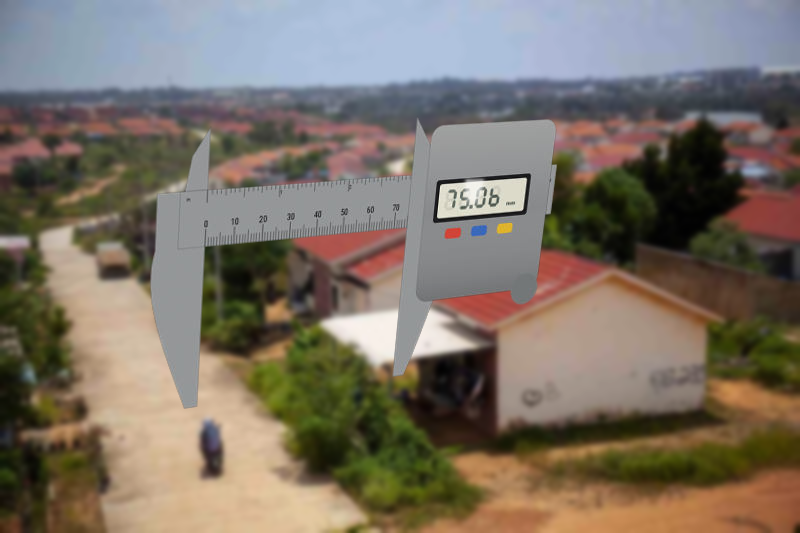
mm 75.06
